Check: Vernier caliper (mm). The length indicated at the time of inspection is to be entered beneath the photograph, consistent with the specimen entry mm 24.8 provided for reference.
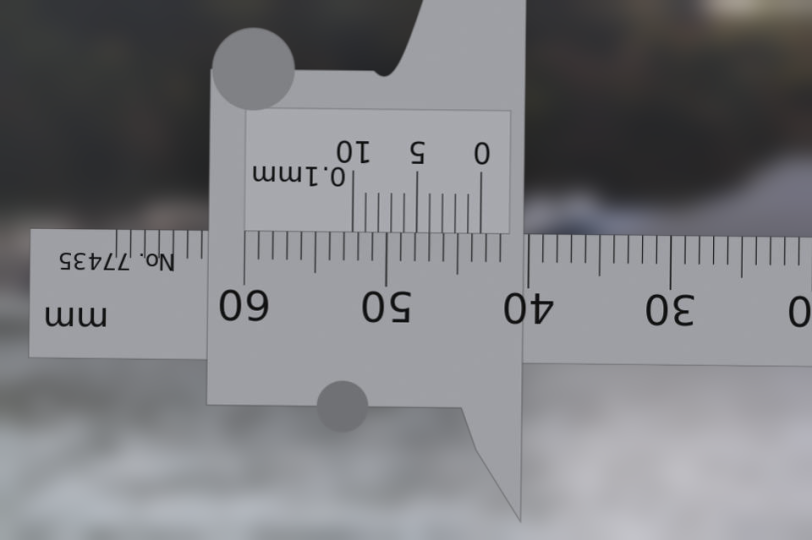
mm 43.4
